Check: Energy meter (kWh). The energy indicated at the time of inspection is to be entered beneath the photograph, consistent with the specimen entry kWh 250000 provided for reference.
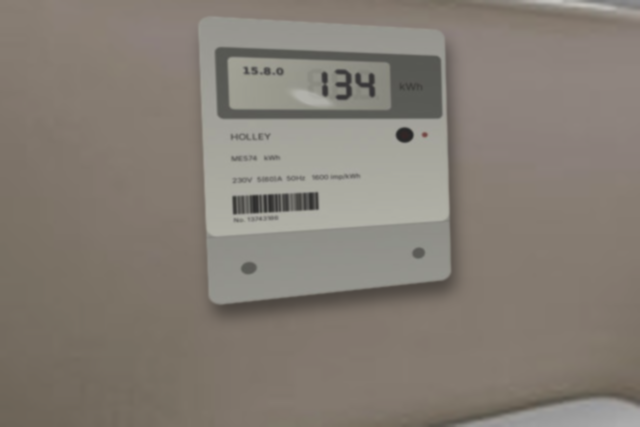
kWh 134
